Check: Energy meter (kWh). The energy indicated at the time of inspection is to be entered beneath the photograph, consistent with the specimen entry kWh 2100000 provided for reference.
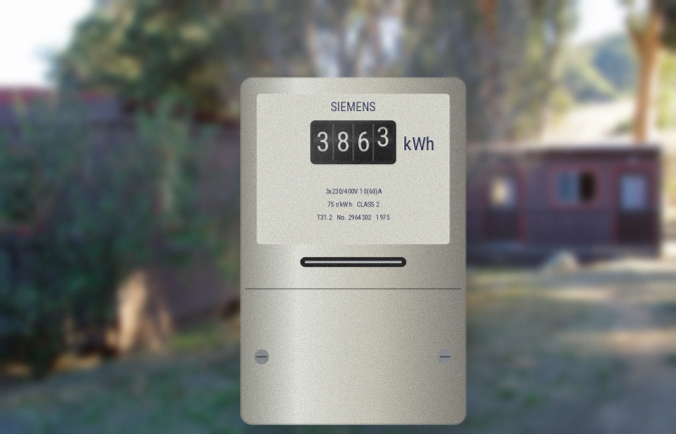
kWh 3863
